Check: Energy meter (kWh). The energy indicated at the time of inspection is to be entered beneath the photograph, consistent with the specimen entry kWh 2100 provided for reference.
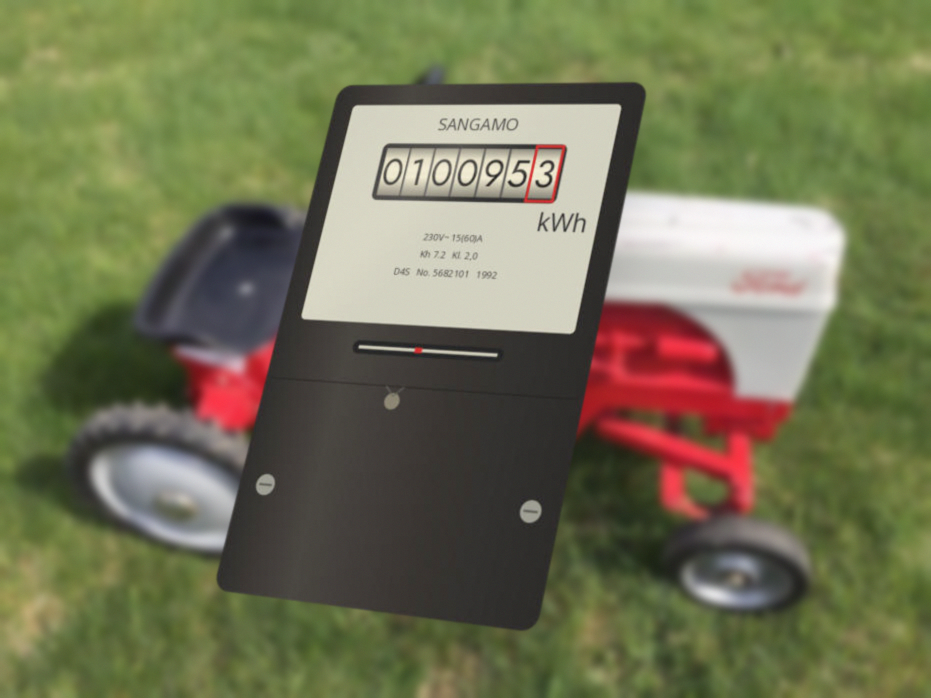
kWh 10095.3
